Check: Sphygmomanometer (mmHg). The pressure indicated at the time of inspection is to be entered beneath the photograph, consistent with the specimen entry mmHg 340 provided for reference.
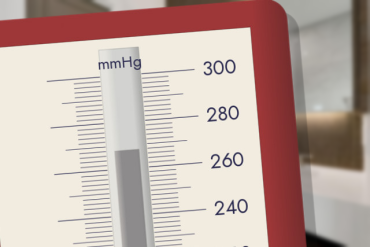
mmHg 268
